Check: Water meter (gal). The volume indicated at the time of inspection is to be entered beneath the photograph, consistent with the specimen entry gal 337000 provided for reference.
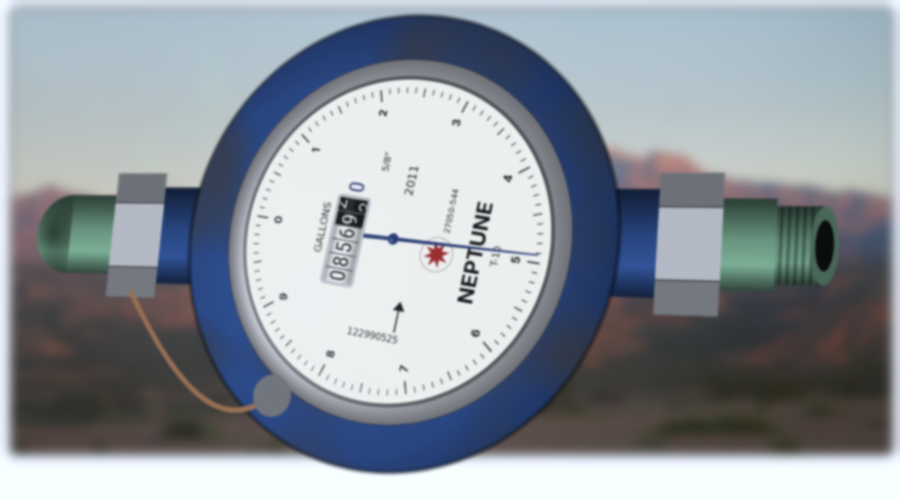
gal 856924.9
